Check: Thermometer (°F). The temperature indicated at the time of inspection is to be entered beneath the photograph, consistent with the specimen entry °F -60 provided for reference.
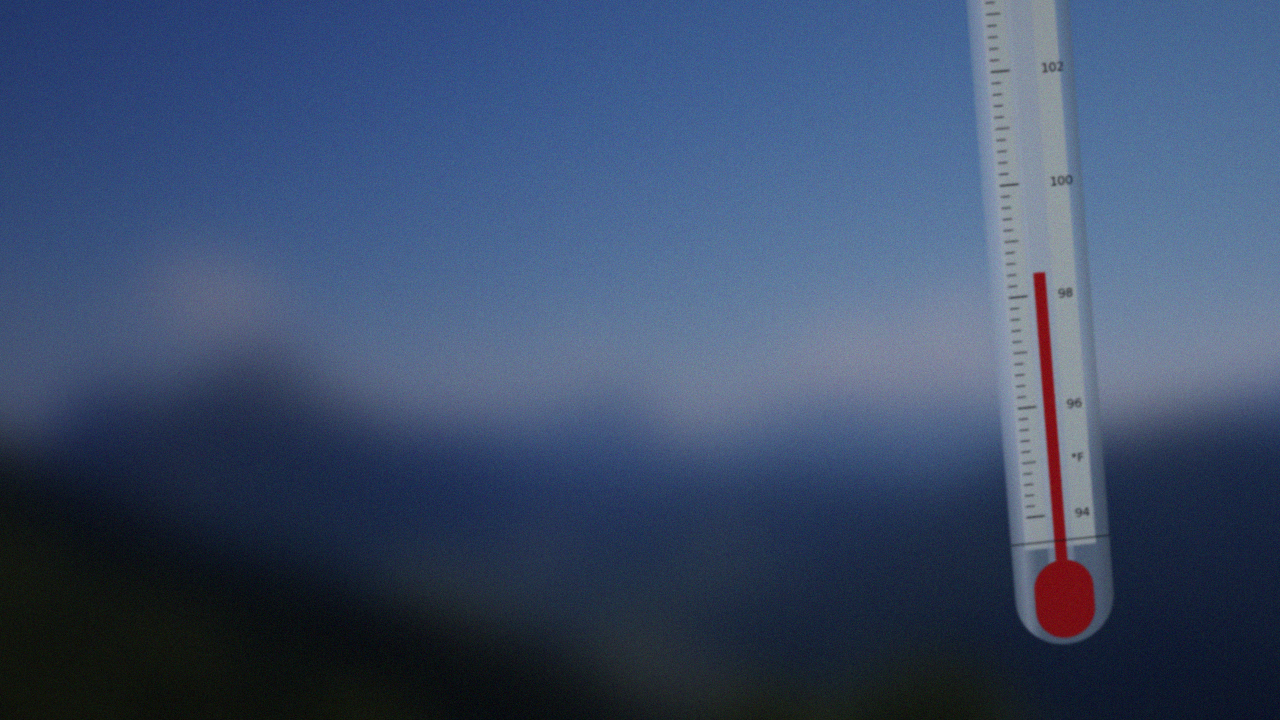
°F 98.4
